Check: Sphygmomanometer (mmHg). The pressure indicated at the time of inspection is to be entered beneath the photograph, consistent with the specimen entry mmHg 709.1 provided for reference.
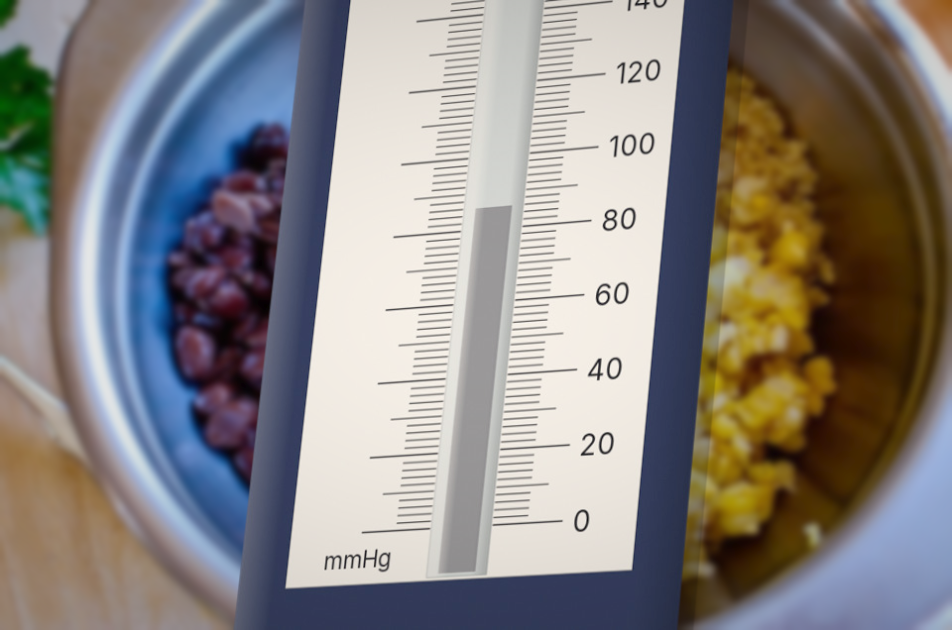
mmHg 86
